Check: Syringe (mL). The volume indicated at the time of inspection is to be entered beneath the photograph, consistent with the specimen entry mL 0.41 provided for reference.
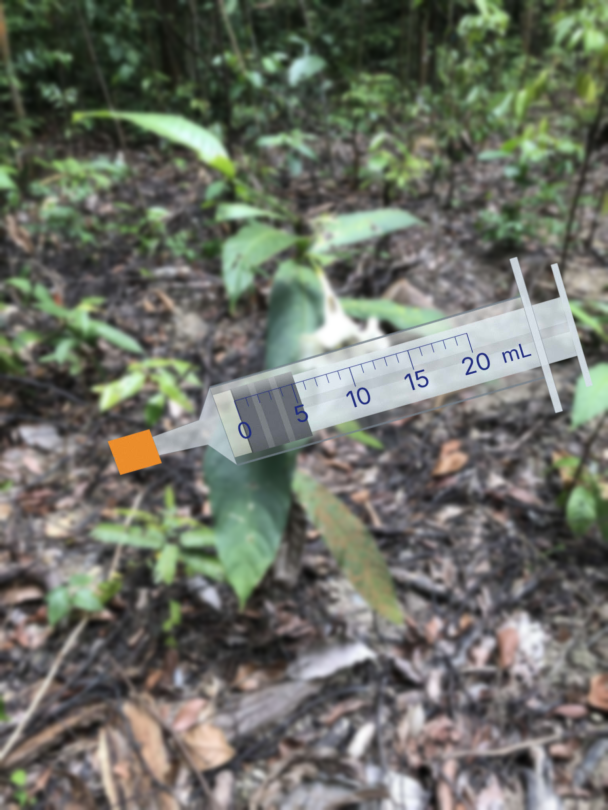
mL 0
